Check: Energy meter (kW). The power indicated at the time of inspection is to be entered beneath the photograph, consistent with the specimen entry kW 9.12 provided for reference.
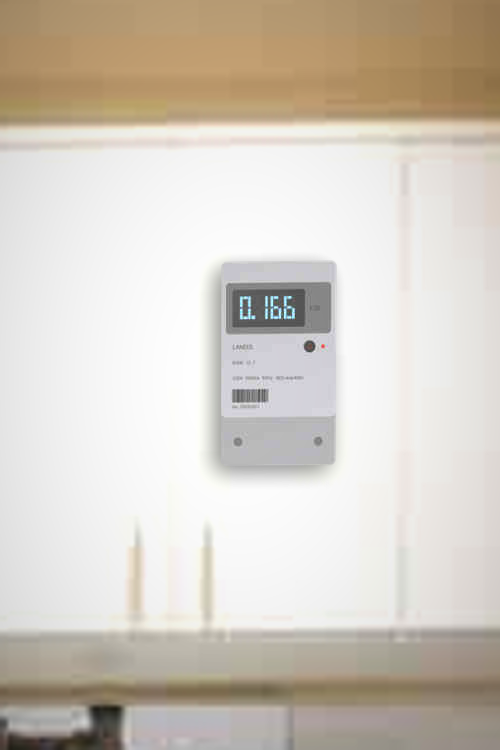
kW 0.166
